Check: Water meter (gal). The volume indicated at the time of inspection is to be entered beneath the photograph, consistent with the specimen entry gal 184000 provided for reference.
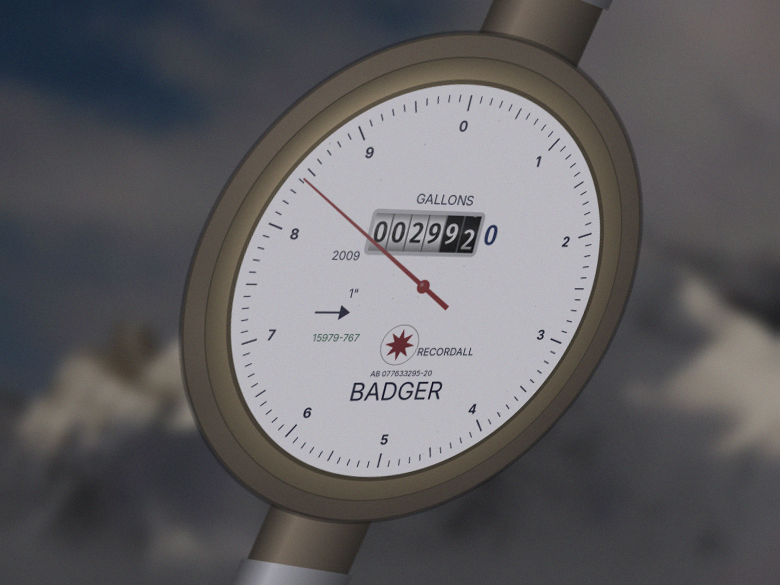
gal 29918.4
